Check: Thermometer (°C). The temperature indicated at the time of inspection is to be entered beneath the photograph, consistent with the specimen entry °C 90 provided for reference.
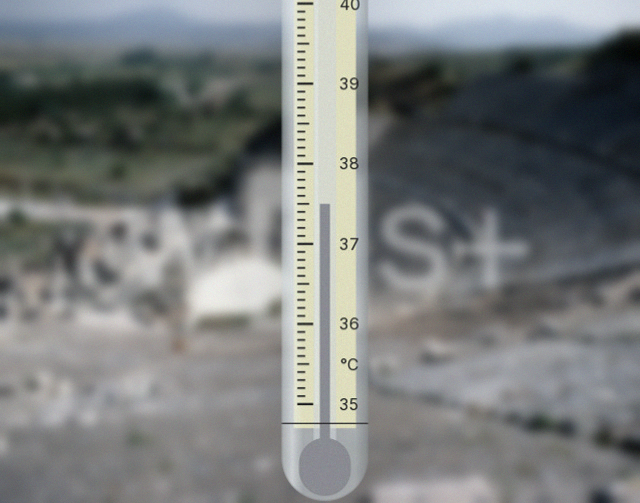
°C 37.5
